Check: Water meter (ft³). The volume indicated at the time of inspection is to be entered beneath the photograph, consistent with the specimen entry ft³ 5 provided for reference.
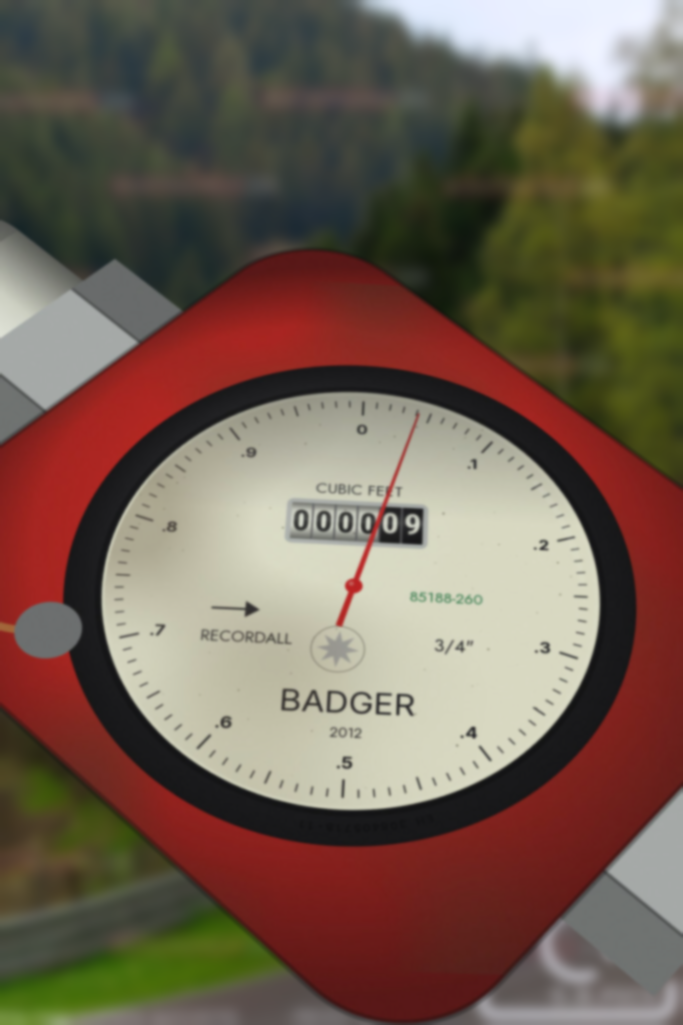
ft³ 9.04
